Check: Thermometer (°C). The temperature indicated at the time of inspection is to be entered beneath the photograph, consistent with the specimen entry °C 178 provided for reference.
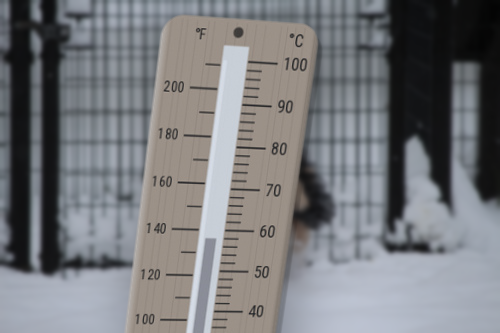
°C 58
